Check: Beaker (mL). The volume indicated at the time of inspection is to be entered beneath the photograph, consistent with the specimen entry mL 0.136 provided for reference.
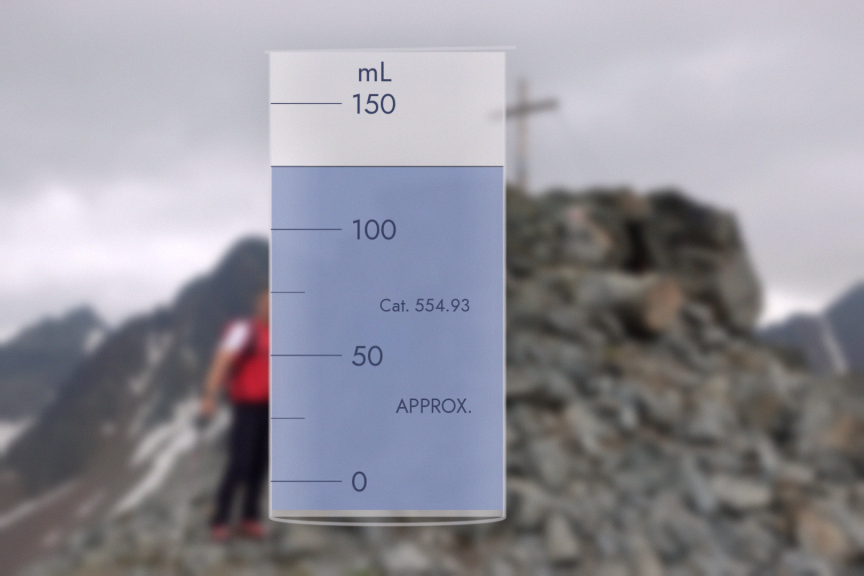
mL 125
